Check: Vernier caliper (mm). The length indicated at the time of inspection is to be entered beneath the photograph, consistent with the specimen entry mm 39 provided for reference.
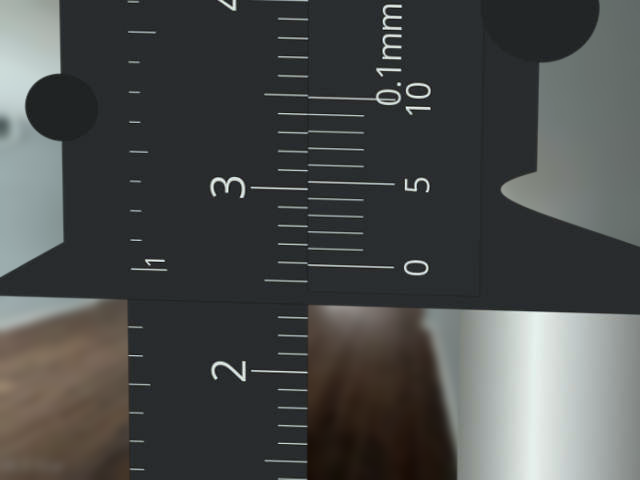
mm 25.9
